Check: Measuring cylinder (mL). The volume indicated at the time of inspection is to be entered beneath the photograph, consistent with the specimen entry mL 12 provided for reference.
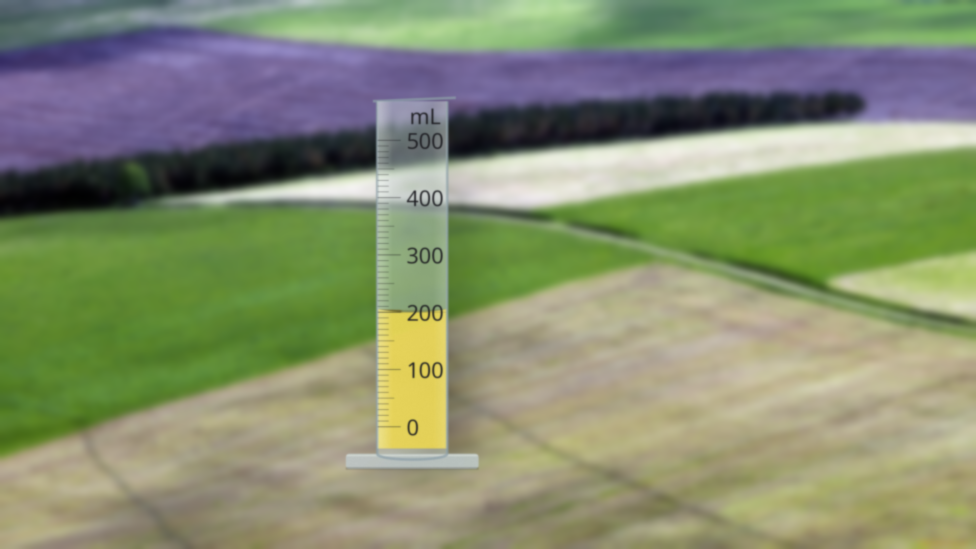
mL 200
